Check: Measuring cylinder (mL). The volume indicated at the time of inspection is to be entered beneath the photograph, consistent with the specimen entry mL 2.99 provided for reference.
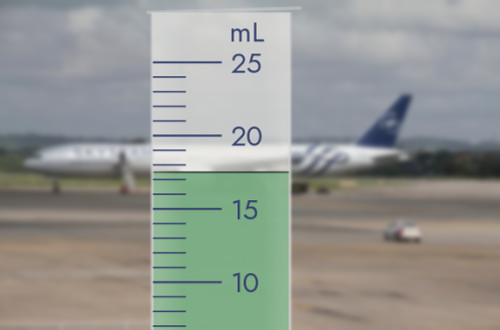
mL 17.5
